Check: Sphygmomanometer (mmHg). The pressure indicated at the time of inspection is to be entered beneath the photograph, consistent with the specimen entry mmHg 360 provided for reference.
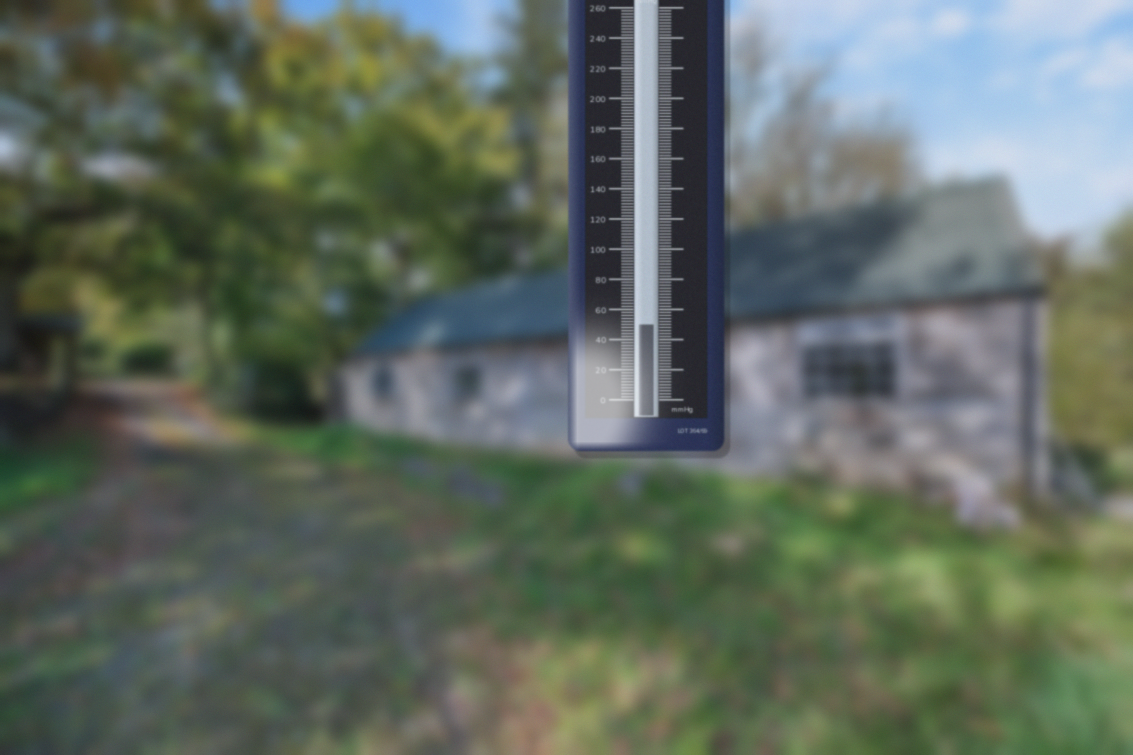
mmHg 50
